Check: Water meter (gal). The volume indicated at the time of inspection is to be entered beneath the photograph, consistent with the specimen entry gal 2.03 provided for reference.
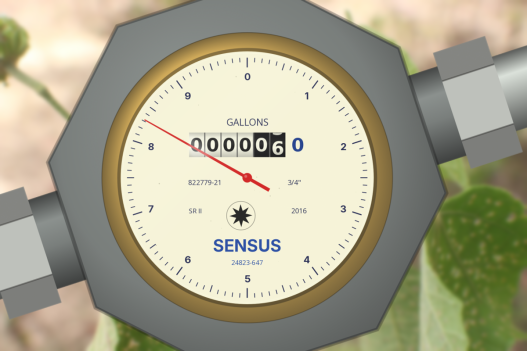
gal 58.3
